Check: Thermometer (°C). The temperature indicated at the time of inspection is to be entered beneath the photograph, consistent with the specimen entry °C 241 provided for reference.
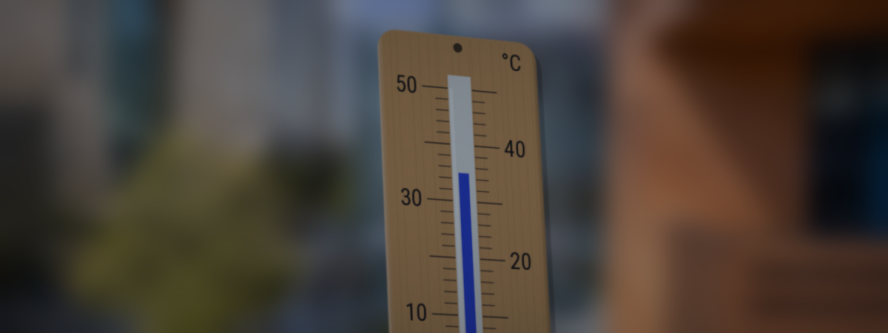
°C 35
